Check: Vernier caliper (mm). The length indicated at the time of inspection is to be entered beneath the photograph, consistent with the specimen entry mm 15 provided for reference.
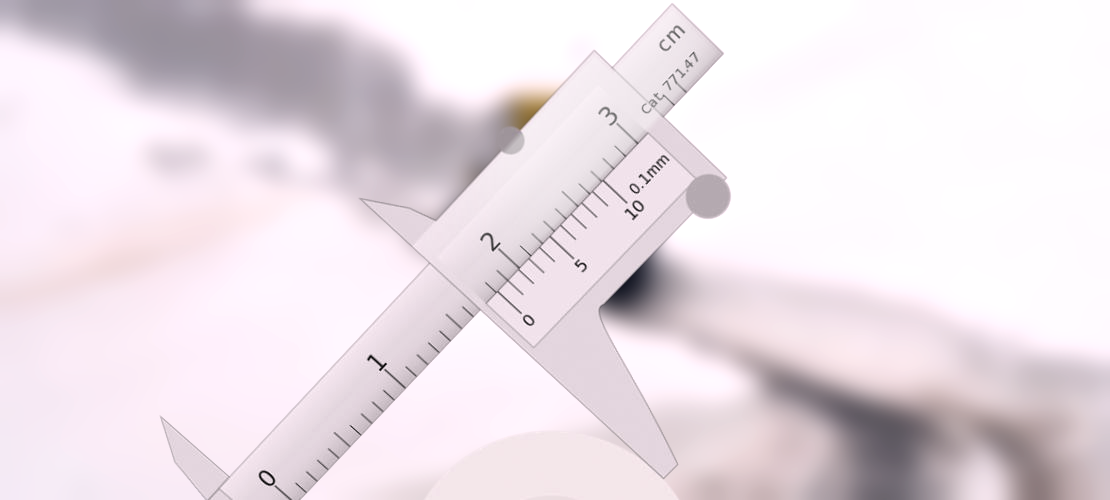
mm 18.1
